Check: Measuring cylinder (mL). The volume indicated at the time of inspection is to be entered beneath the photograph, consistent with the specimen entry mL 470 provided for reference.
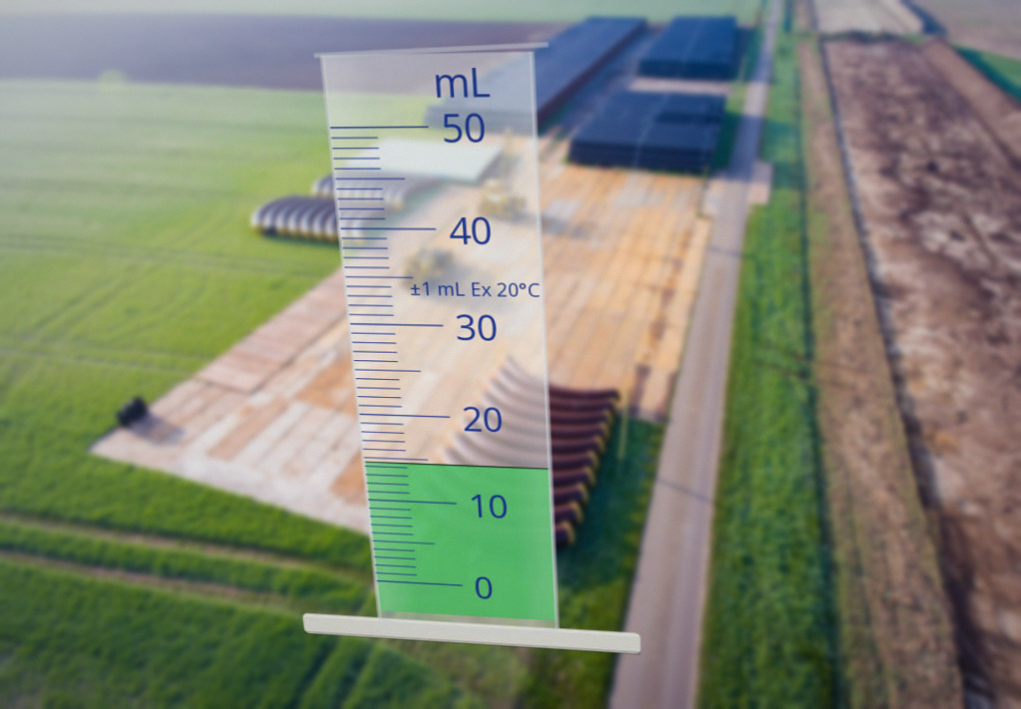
mL 14.5
